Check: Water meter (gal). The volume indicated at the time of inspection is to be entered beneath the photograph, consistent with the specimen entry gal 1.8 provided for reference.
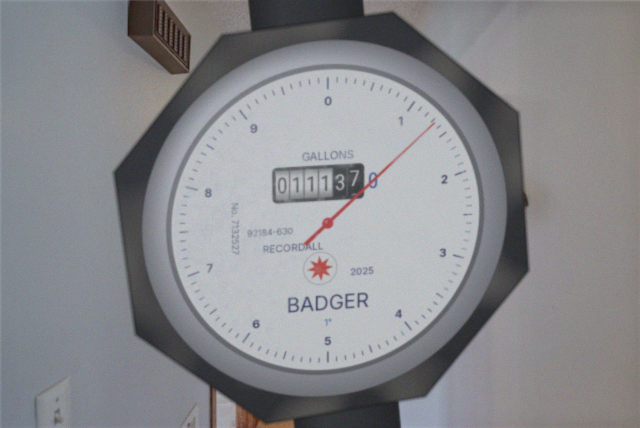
gal 111371.3
